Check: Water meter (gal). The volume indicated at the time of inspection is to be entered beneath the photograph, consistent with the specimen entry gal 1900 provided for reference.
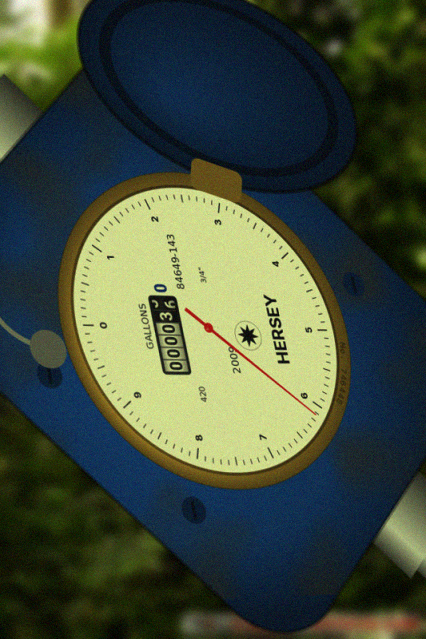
gal 356.1
